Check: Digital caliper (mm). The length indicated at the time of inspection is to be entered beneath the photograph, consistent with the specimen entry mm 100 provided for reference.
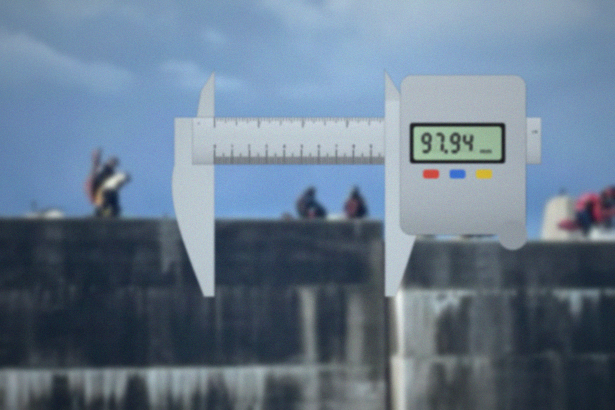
mm 97.94
